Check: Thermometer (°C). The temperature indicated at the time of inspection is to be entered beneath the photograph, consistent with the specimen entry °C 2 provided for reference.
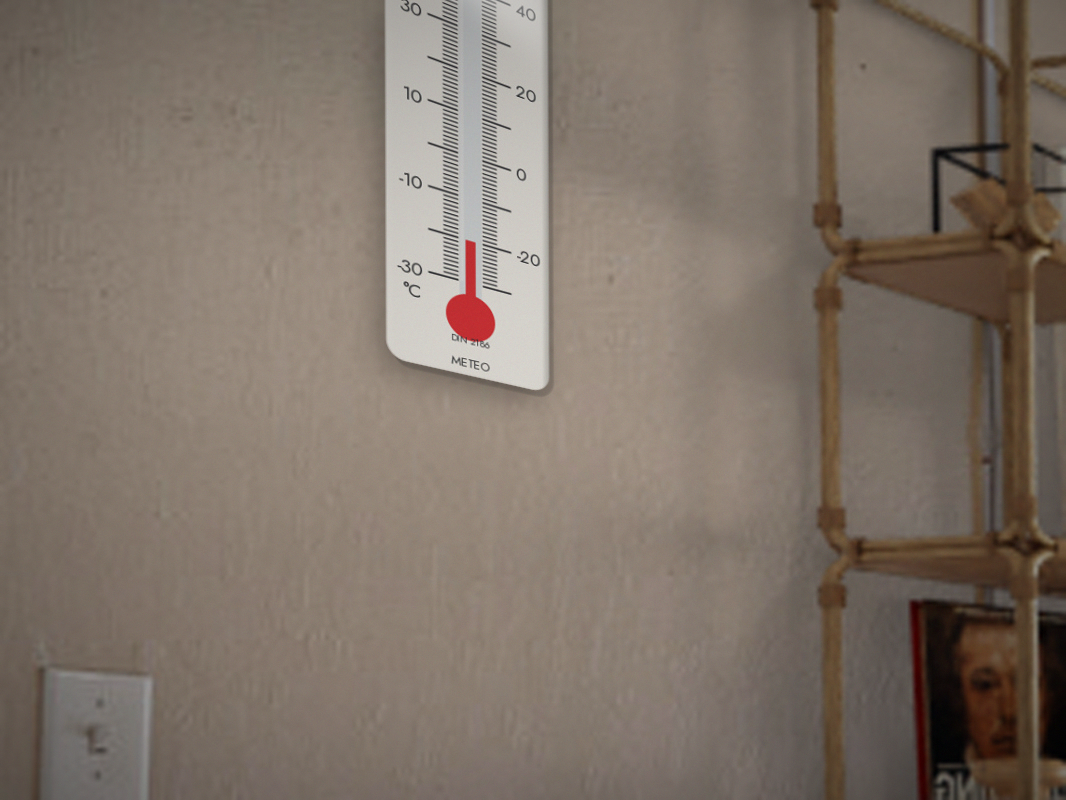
°C -20
